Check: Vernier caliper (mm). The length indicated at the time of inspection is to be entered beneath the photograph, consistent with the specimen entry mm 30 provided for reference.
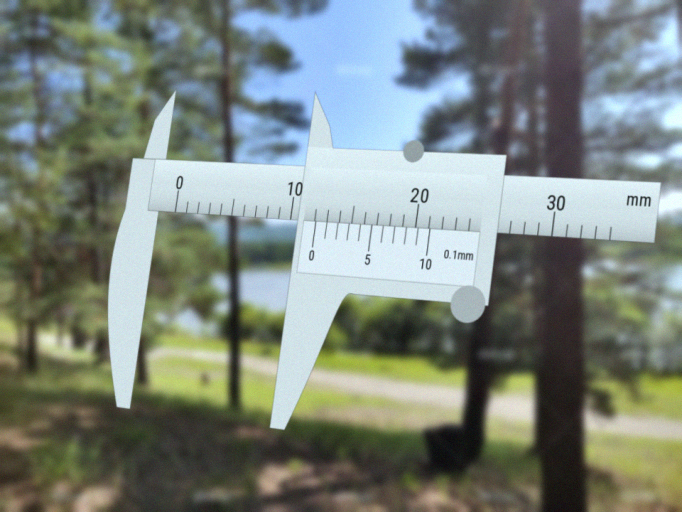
mm 12.1
